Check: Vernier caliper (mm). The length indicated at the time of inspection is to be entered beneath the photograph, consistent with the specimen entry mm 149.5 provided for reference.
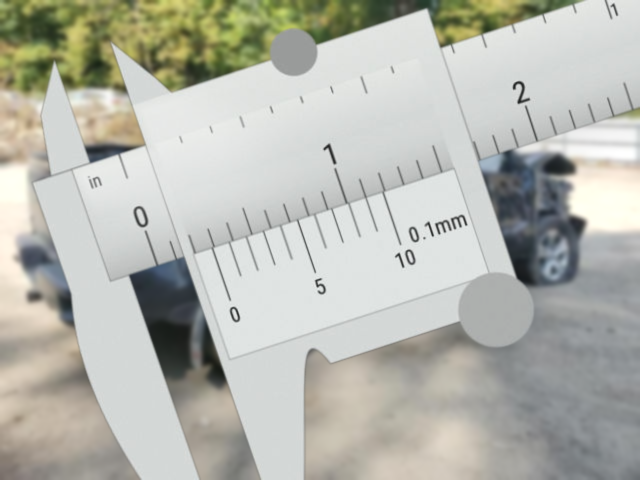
mm 2.9
